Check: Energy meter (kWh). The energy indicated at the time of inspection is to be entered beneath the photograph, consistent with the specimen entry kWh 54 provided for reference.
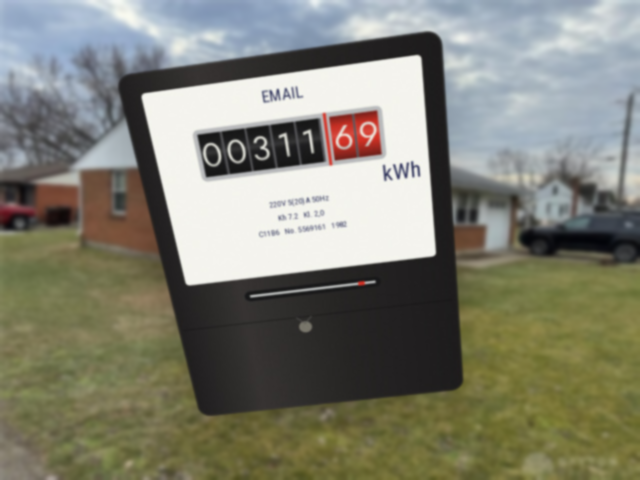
kWh 311.69
